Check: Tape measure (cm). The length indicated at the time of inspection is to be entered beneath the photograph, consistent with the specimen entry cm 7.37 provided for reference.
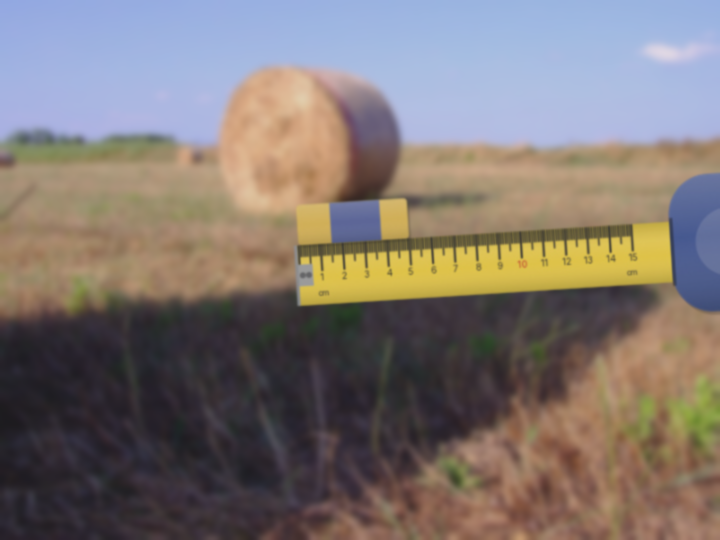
cm 5
